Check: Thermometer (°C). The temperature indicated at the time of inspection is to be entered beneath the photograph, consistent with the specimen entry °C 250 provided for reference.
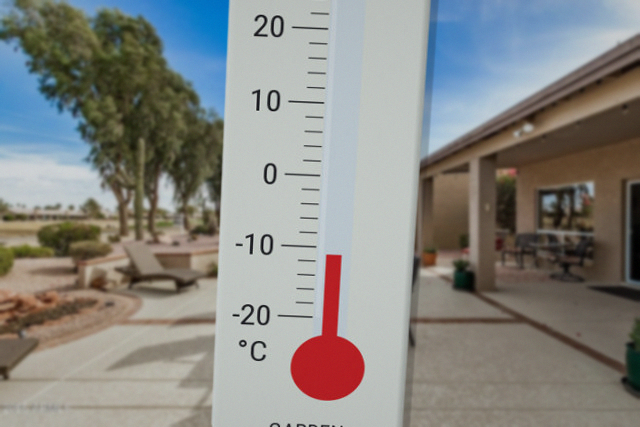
°C -11
